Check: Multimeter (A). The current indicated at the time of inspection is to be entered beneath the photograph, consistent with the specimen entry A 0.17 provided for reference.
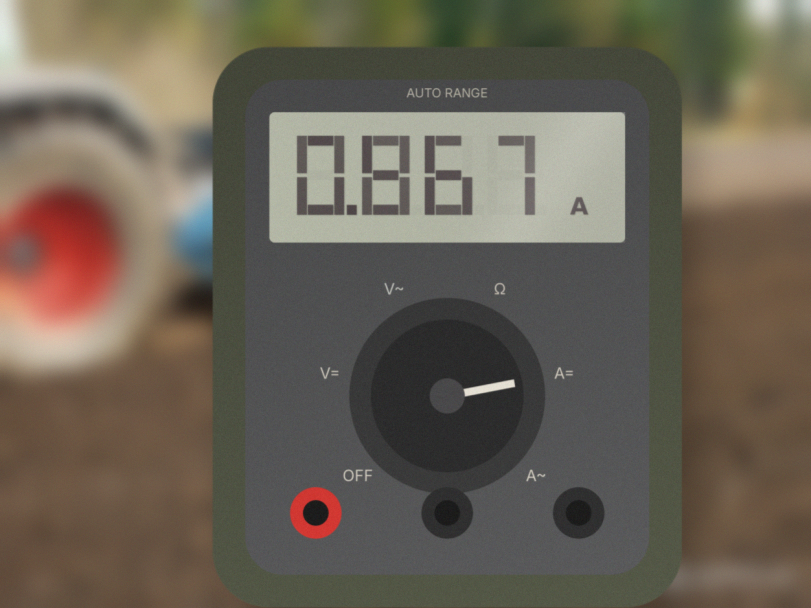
A 0.867
